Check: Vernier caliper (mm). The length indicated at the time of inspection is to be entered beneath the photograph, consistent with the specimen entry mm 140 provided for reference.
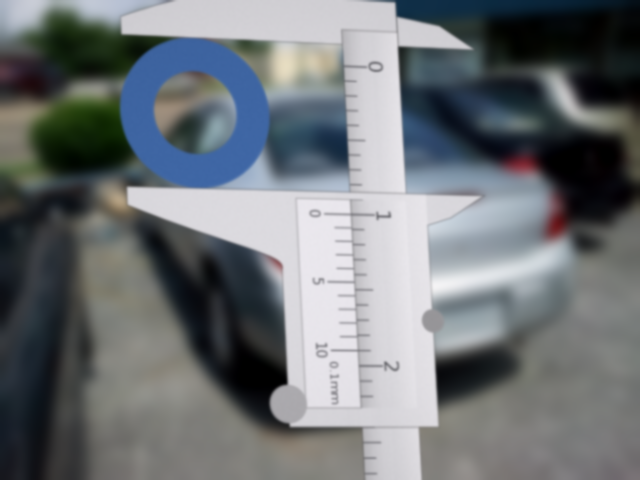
mm 10.0
